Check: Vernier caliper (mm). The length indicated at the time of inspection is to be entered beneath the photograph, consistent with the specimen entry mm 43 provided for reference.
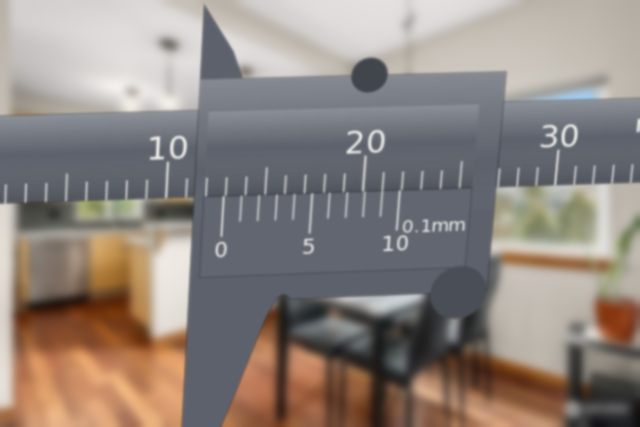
mm 12.9
